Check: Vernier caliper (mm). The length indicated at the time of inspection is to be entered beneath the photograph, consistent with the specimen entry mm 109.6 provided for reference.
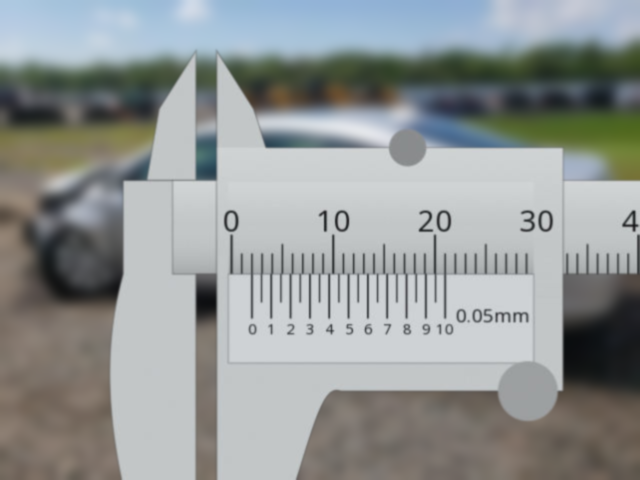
mm 2.0
